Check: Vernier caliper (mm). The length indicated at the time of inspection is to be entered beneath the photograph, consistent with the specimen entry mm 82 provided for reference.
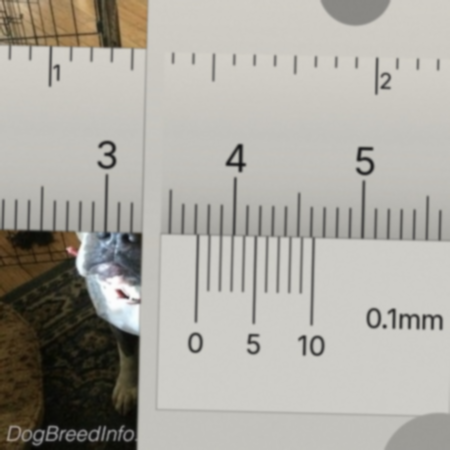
mm 37.2
